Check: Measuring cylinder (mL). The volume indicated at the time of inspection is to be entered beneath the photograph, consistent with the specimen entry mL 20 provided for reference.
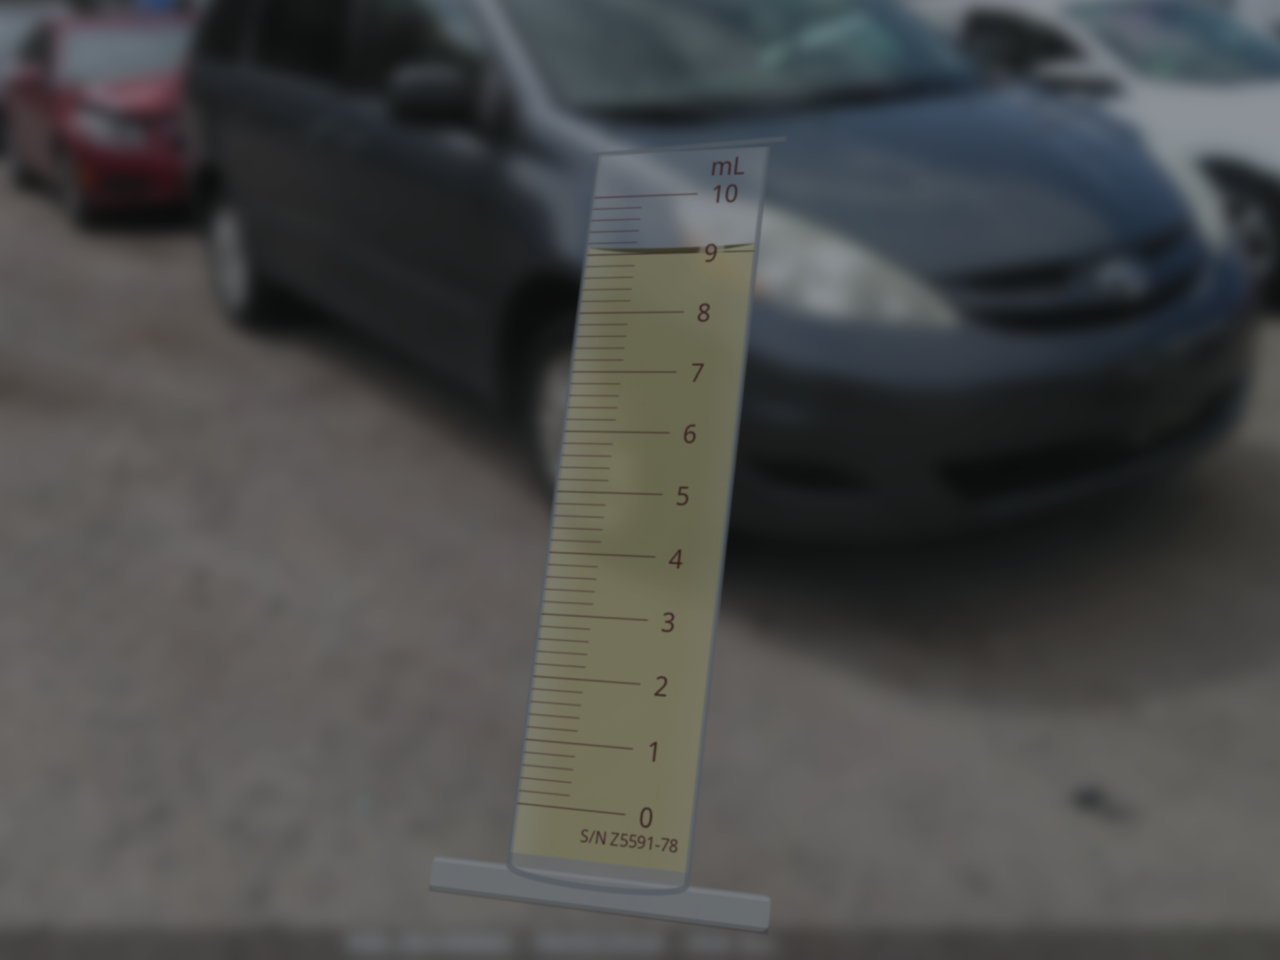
mL 9
